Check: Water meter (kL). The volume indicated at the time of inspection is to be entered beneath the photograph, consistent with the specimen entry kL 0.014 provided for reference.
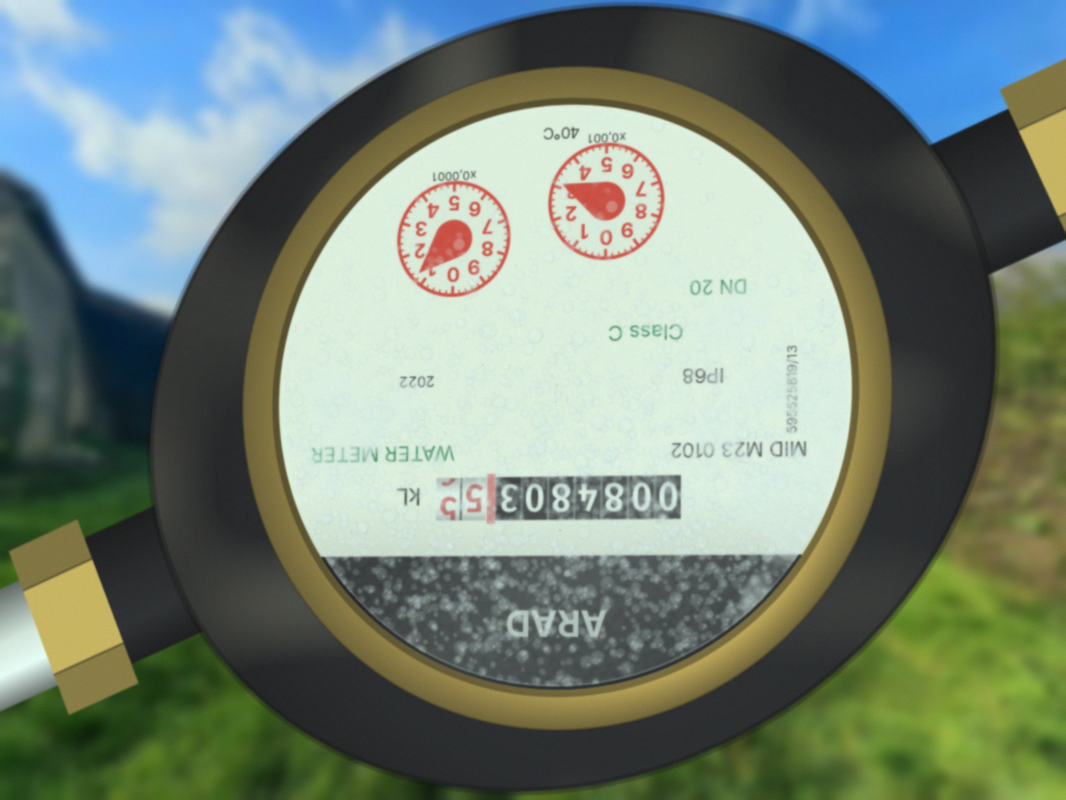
kL 84803.5531
